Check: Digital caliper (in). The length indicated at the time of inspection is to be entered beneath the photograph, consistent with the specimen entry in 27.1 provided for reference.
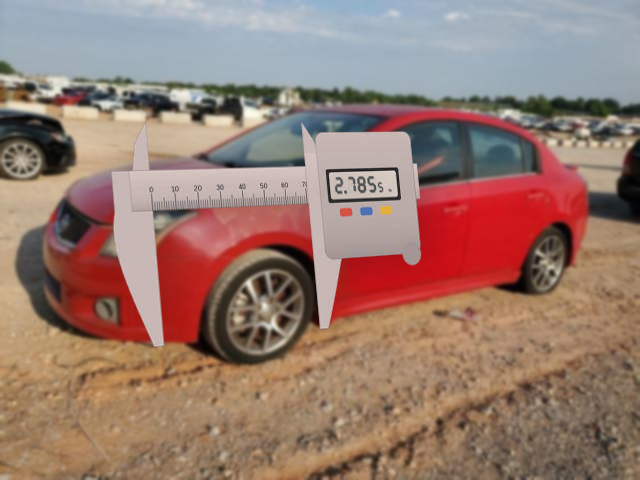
in 2.7855
